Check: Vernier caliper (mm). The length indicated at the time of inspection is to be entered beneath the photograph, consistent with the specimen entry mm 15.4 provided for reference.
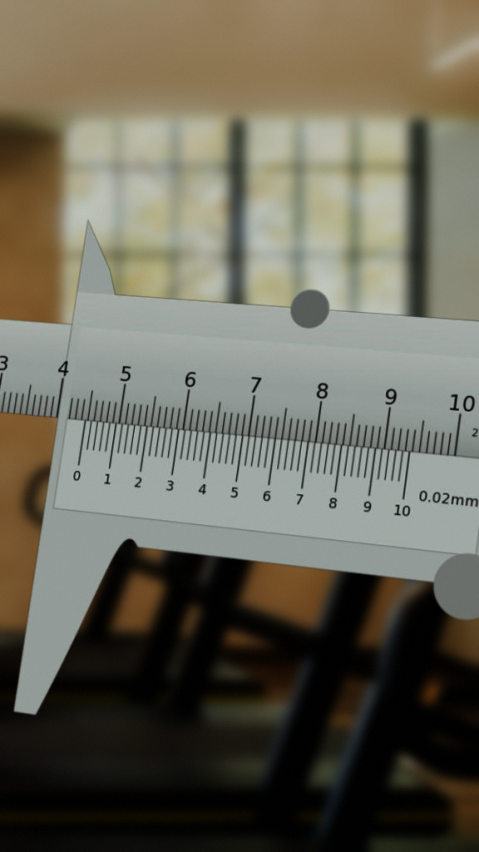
mm 44.6
